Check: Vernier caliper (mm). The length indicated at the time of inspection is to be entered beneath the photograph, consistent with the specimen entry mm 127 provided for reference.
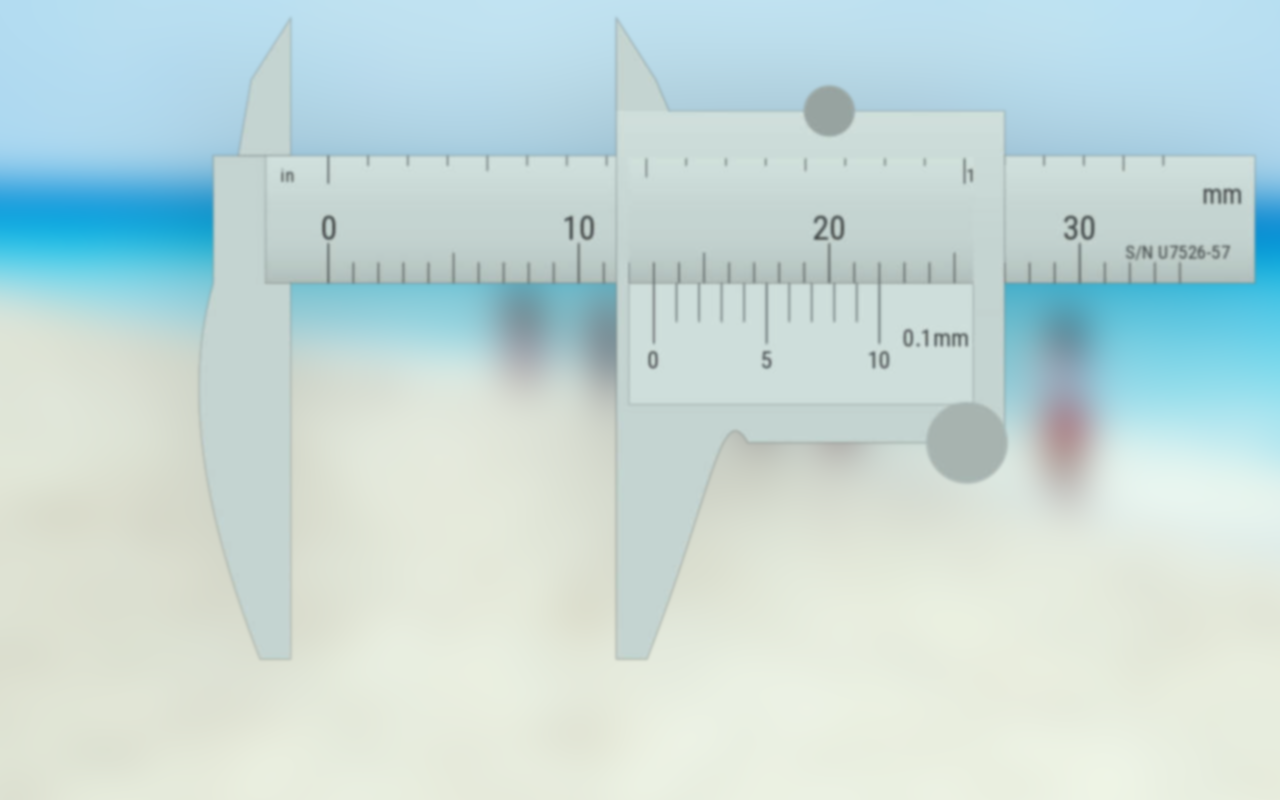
mm 13.0
